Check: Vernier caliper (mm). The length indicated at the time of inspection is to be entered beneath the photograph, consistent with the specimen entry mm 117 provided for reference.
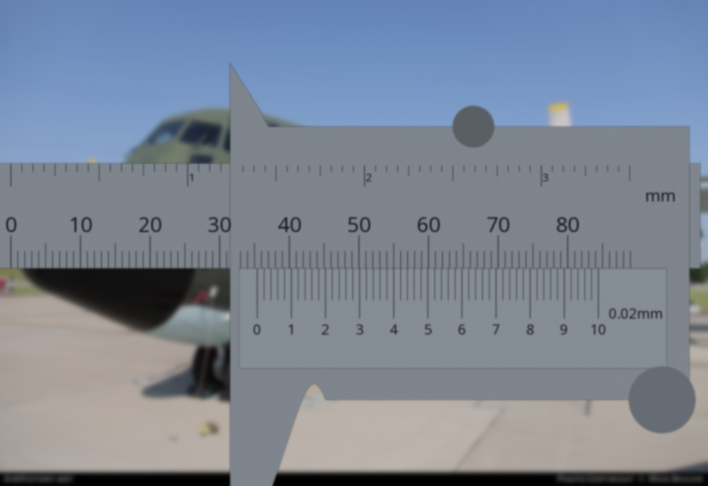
mm 35.4
